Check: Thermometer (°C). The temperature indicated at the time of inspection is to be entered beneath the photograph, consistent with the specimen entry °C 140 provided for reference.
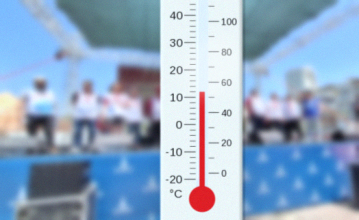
°C 12
